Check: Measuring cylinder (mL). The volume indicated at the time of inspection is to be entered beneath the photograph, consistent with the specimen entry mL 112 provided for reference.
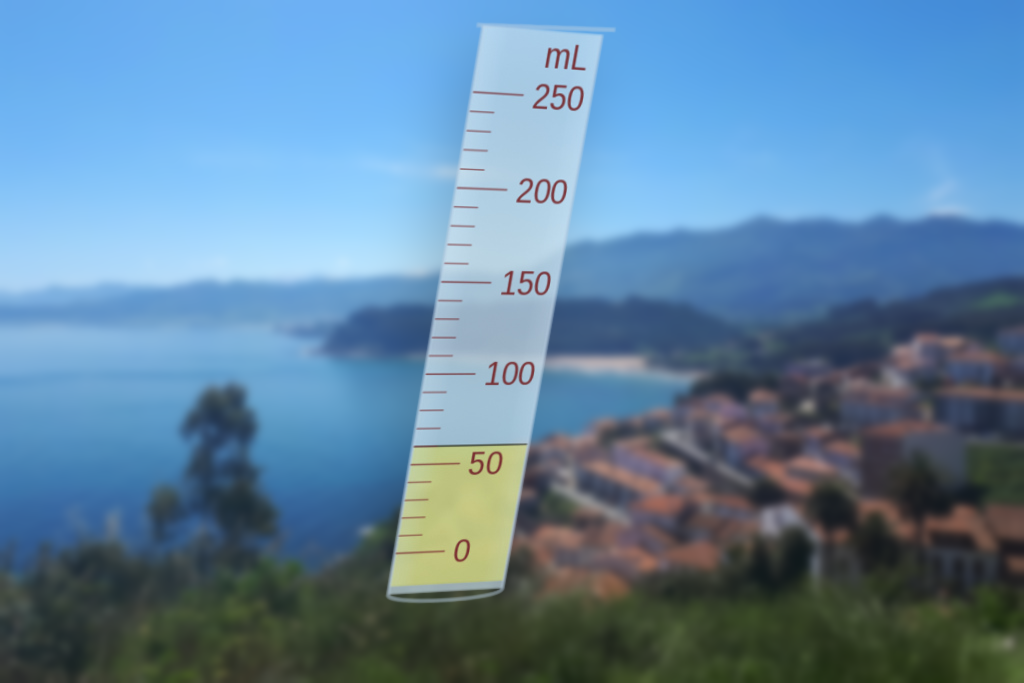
mL 60
